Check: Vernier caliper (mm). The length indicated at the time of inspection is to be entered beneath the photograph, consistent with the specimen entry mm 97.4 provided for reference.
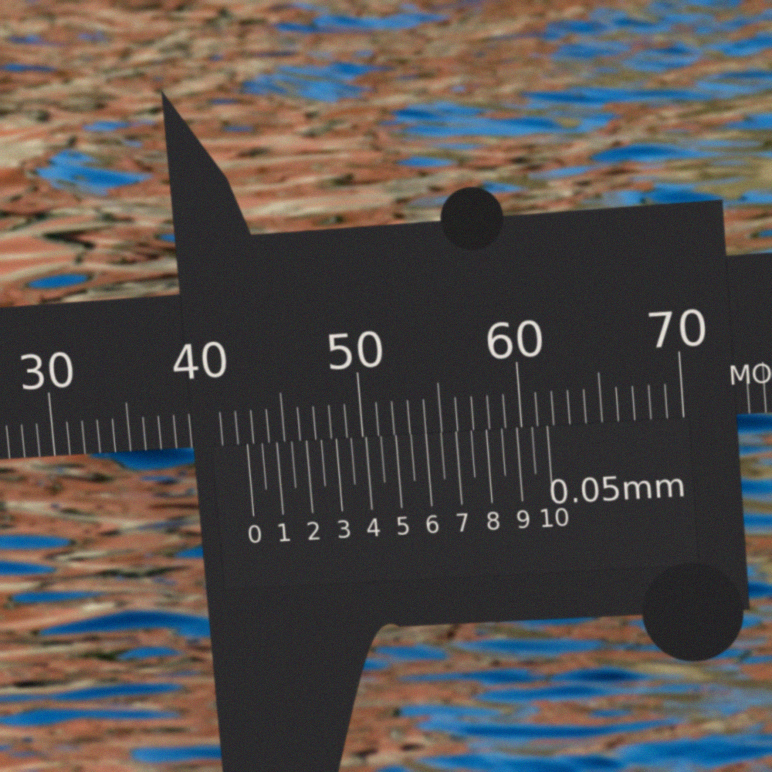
mm 42.6
